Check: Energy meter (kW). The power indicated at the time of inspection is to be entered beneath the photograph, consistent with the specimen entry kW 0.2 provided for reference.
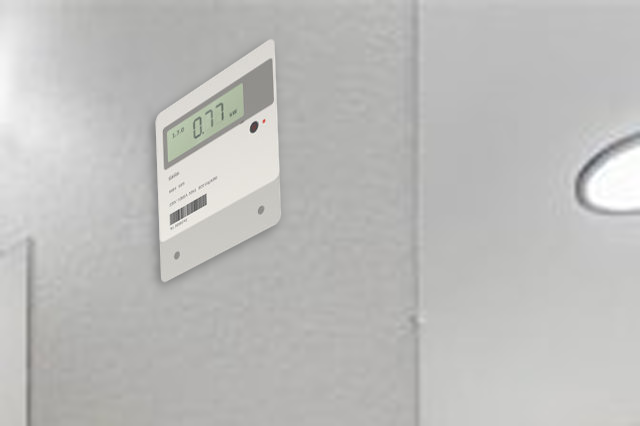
kW 0.77
